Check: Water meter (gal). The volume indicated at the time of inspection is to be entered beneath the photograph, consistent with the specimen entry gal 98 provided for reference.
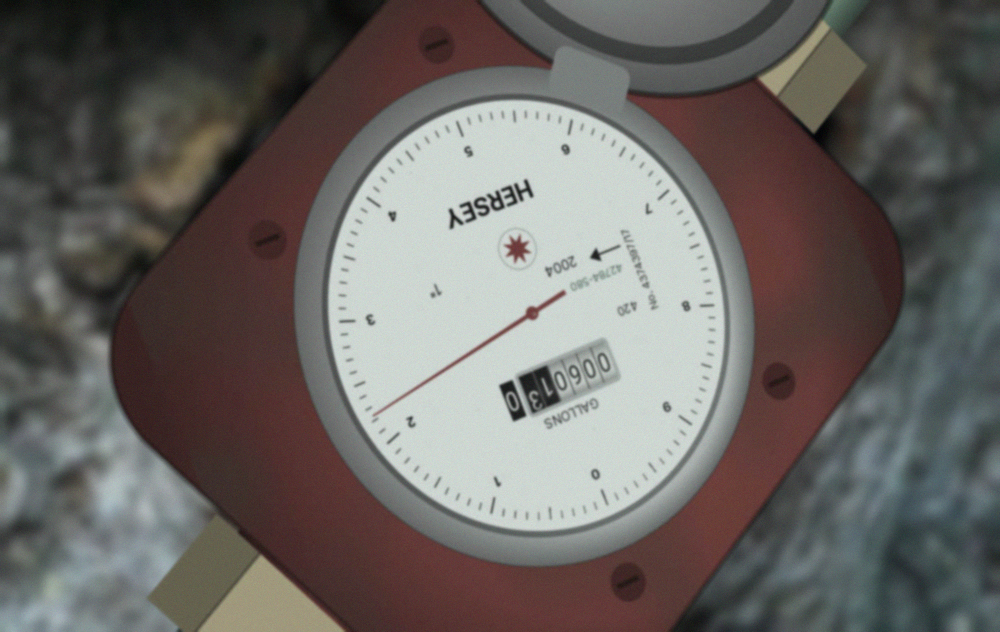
gal 60132.2
